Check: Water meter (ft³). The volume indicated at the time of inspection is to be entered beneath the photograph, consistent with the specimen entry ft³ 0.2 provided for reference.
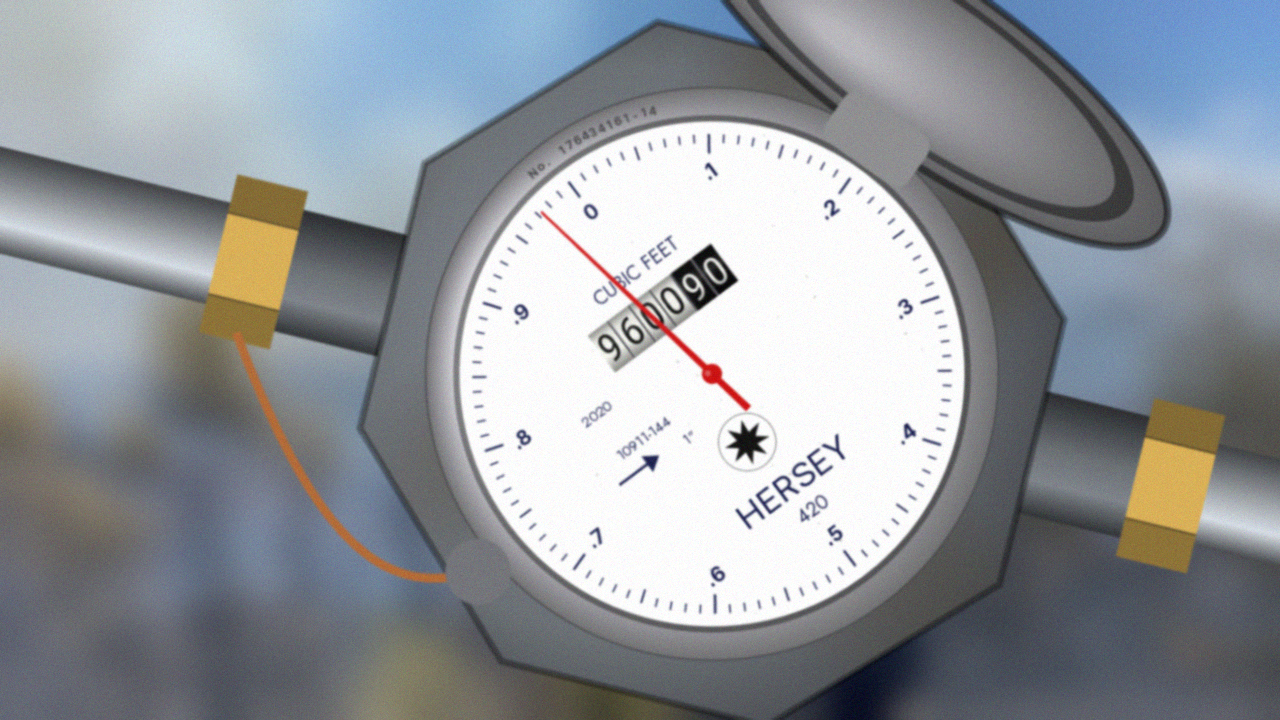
ft³ 960089.97
